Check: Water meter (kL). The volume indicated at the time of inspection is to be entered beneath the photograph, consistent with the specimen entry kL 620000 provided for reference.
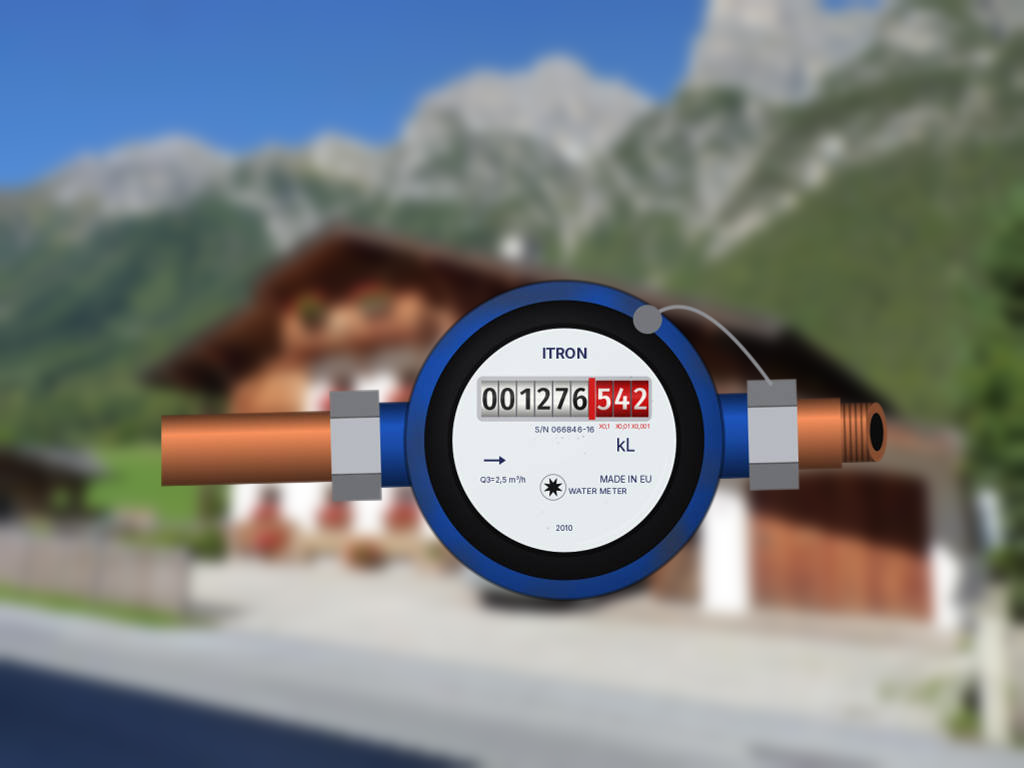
kL 1276.542
